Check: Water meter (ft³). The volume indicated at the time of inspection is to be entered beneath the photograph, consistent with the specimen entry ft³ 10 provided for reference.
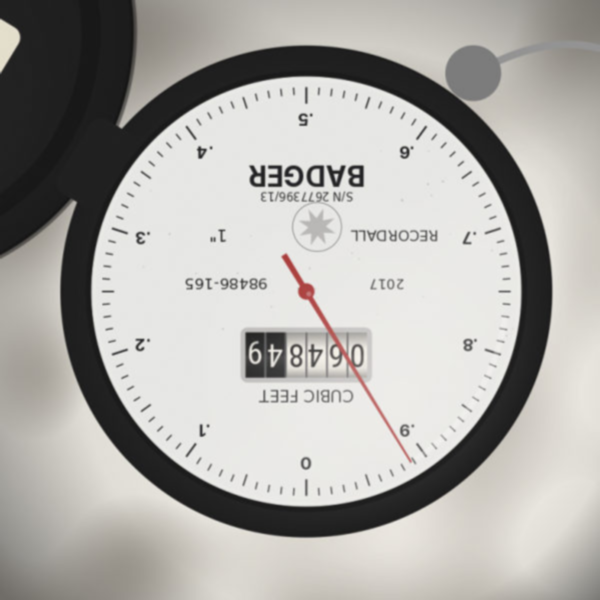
ft³ 64848.91
